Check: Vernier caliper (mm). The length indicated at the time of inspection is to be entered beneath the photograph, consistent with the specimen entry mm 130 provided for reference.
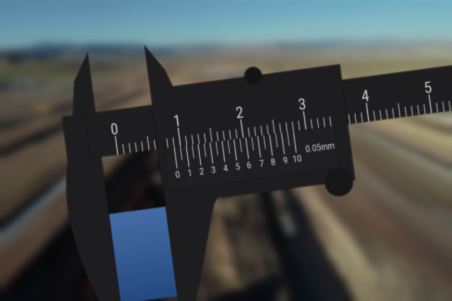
mm 9.0
